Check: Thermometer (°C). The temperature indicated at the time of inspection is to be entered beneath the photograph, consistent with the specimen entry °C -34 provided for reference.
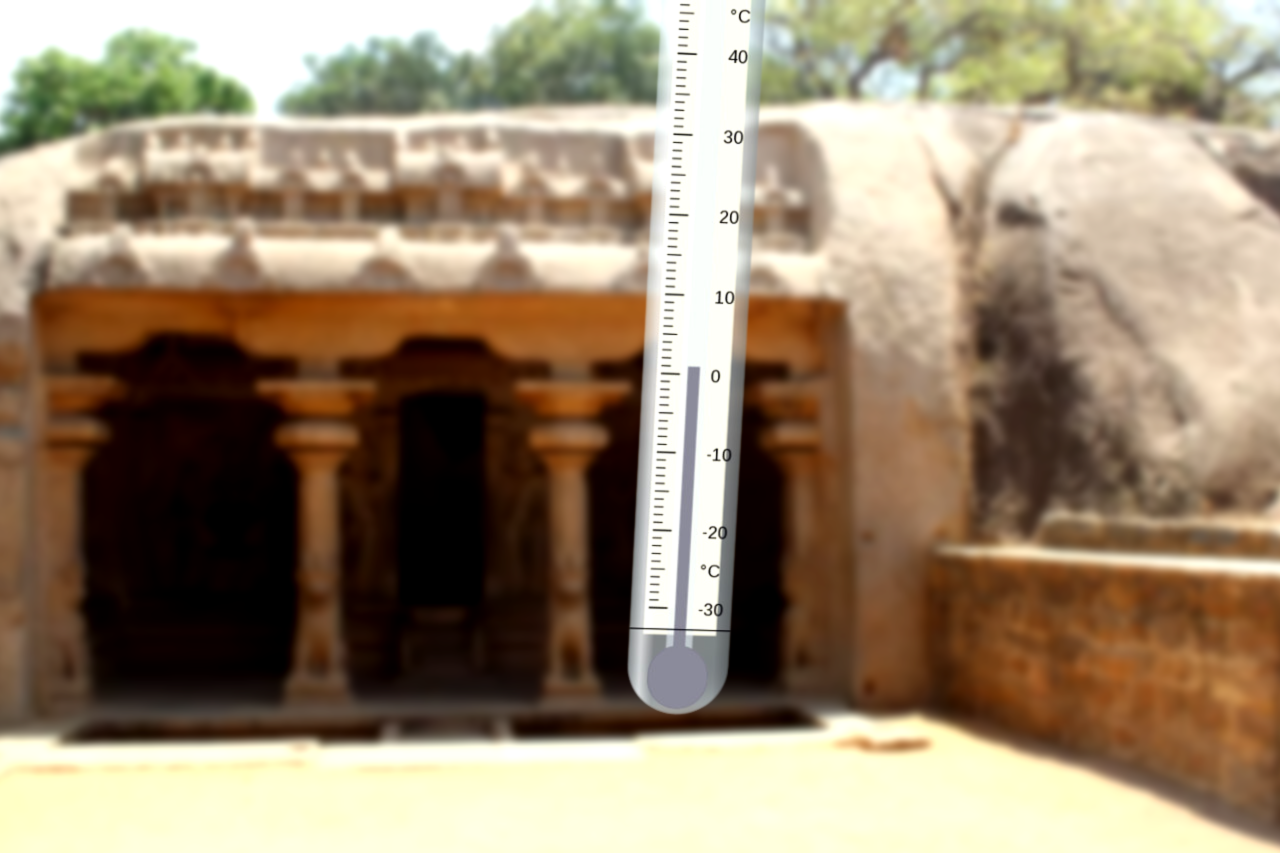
°C 1
